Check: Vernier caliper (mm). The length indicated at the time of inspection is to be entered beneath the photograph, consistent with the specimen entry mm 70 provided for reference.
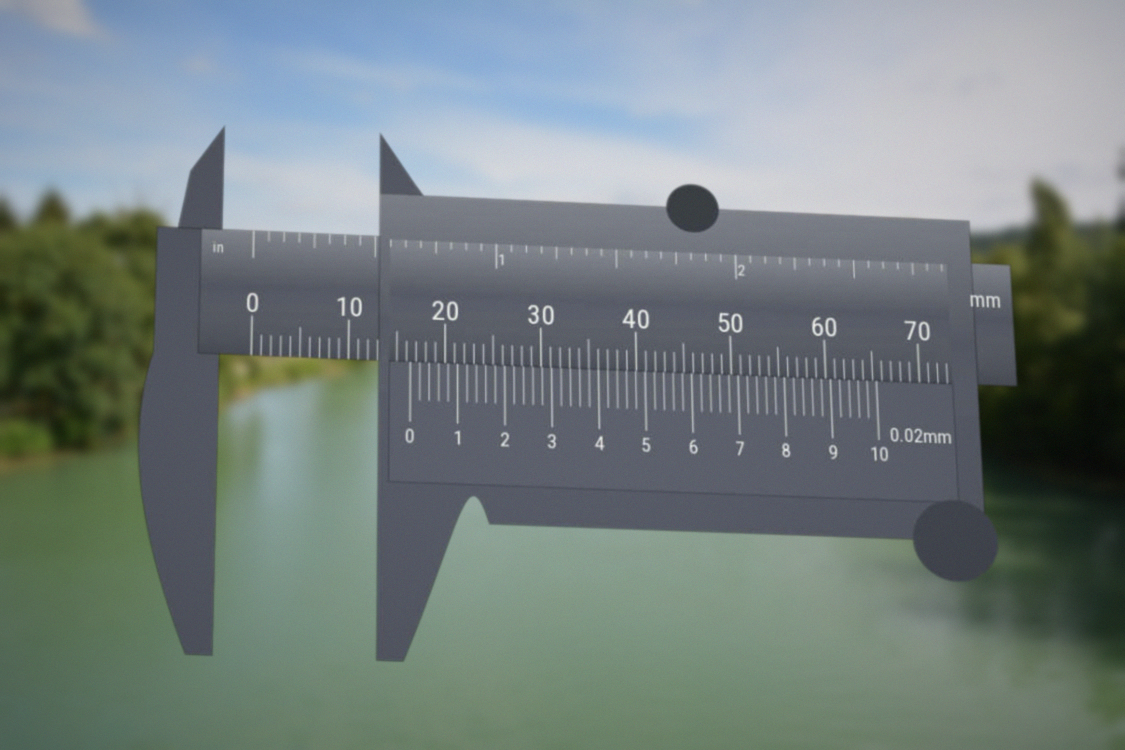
mm 16.4
